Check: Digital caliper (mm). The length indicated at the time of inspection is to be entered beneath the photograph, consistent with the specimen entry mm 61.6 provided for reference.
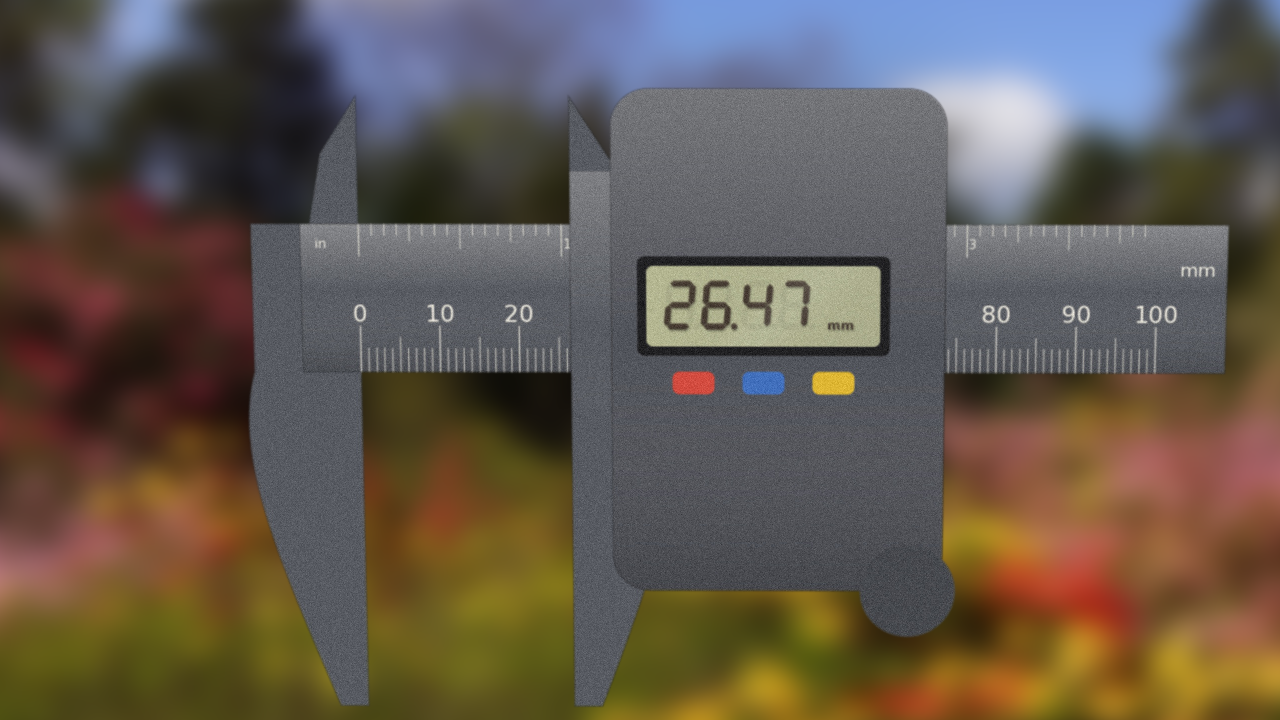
mm 26.47
